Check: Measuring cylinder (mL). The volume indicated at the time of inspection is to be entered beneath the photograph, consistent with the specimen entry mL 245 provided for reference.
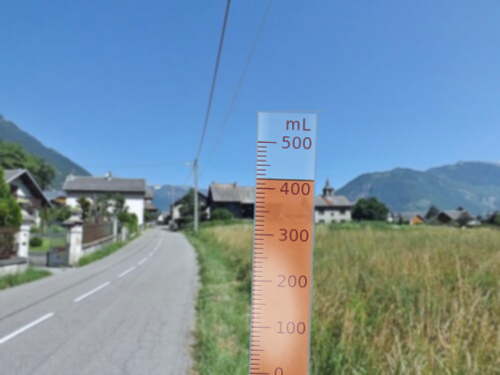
mL 420
